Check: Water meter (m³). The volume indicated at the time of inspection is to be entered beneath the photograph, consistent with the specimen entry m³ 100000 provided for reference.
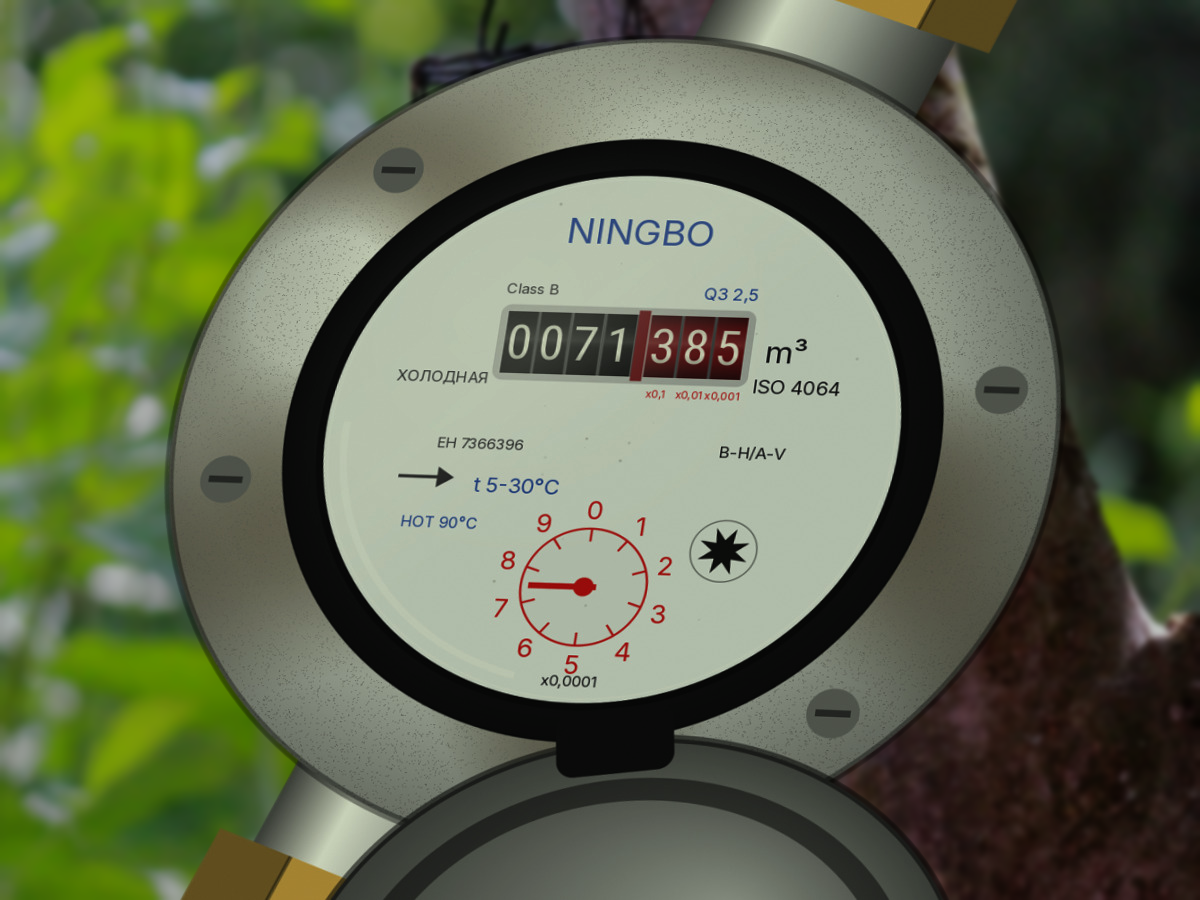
m³ 71.3857
